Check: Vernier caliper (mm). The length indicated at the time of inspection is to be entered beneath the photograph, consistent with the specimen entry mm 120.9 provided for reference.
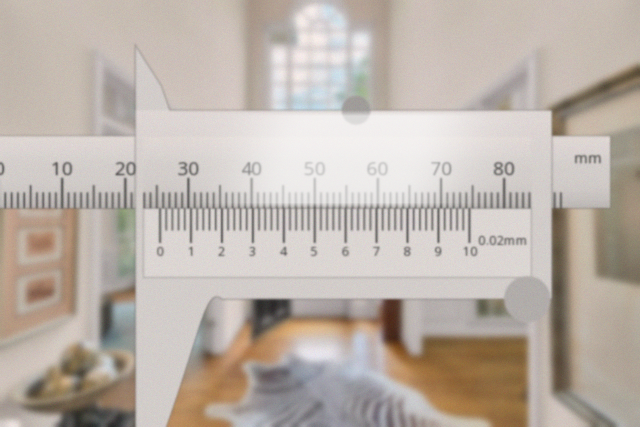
mm 25.5
